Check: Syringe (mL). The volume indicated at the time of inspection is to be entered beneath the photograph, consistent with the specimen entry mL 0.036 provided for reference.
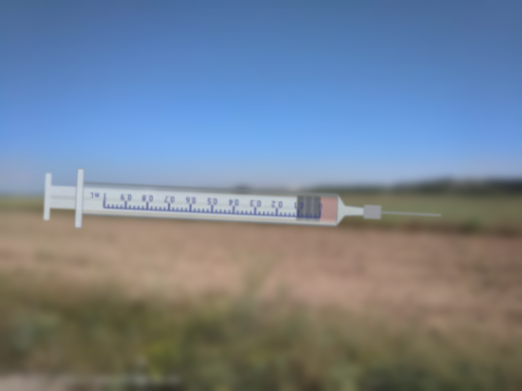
mL 0
